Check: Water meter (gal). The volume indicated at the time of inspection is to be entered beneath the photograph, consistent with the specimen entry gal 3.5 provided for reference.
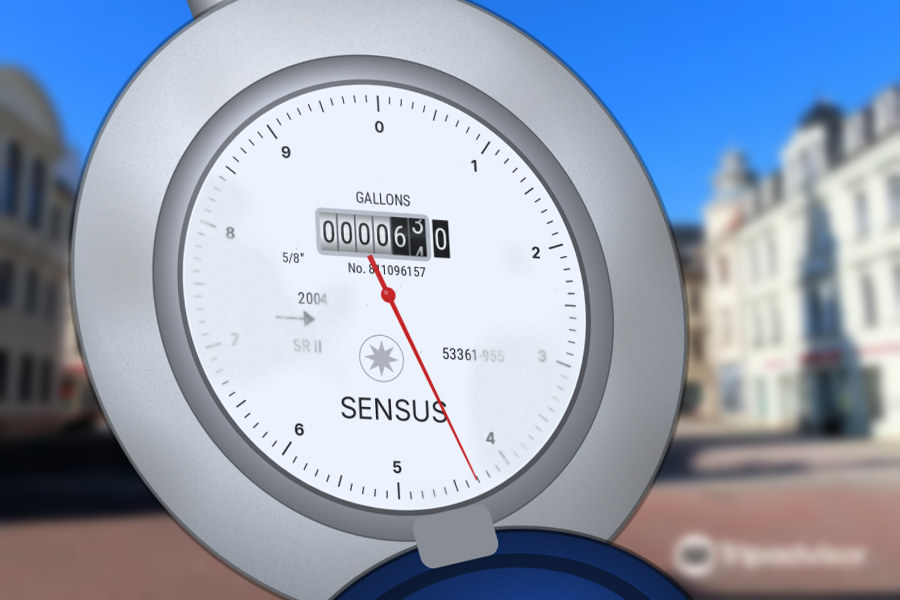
gal 634.3
